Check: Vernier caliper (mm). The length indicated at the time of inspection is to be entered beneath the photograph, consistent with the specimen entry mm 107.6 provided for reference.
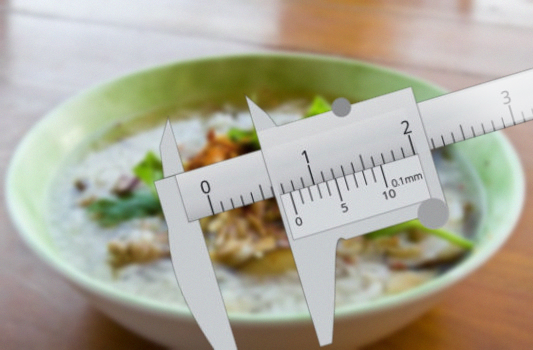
mm 7.6
